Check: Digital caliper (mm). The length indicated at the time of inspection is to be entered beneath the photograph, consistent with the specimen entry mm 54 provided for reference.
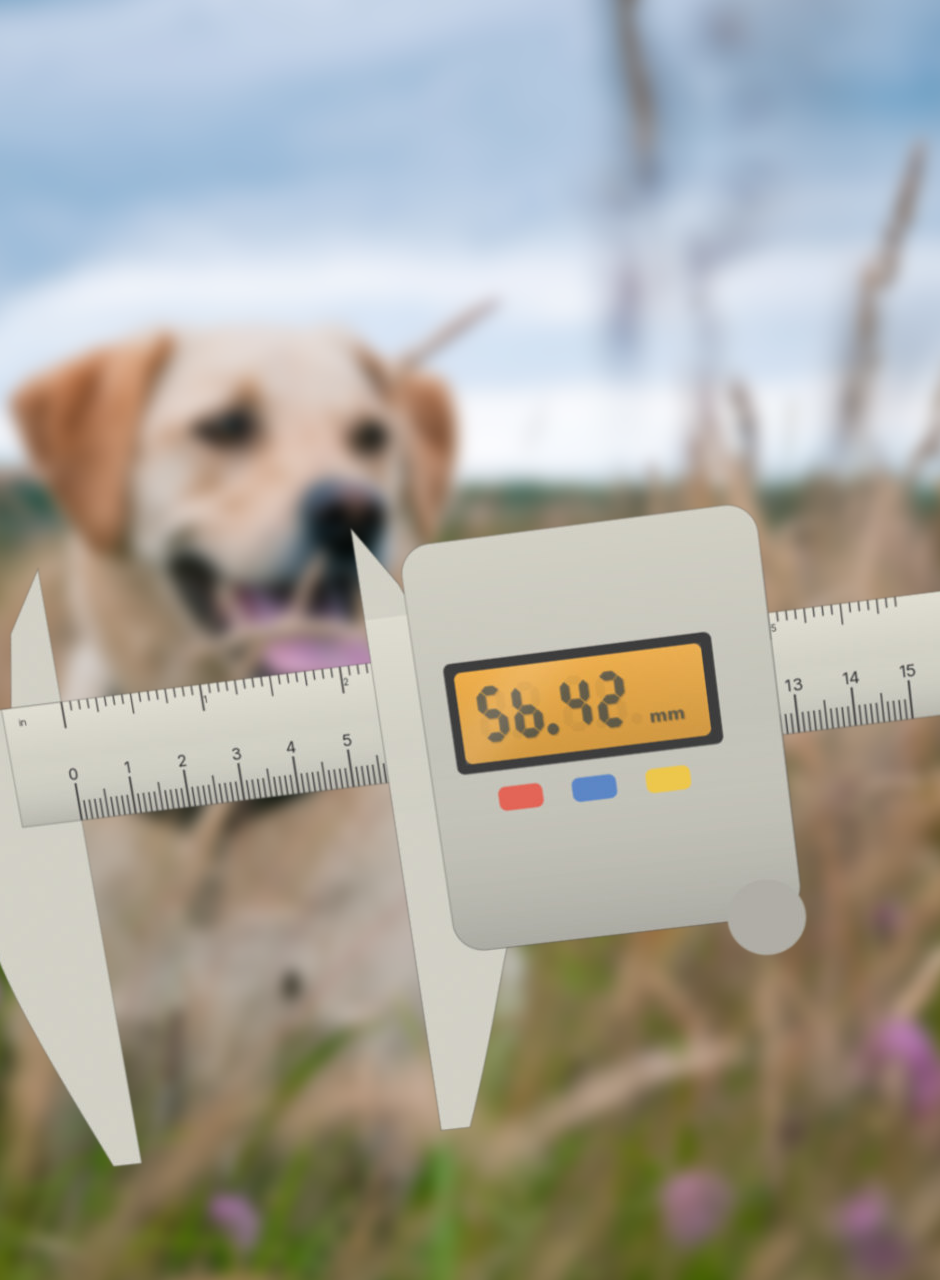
mm 56.42
